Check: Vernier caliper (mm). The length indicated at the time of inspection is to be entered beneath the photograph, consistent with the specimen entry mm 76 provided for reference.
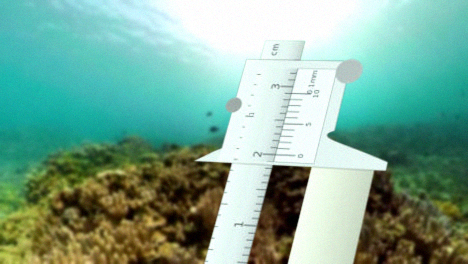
mm 20.0
